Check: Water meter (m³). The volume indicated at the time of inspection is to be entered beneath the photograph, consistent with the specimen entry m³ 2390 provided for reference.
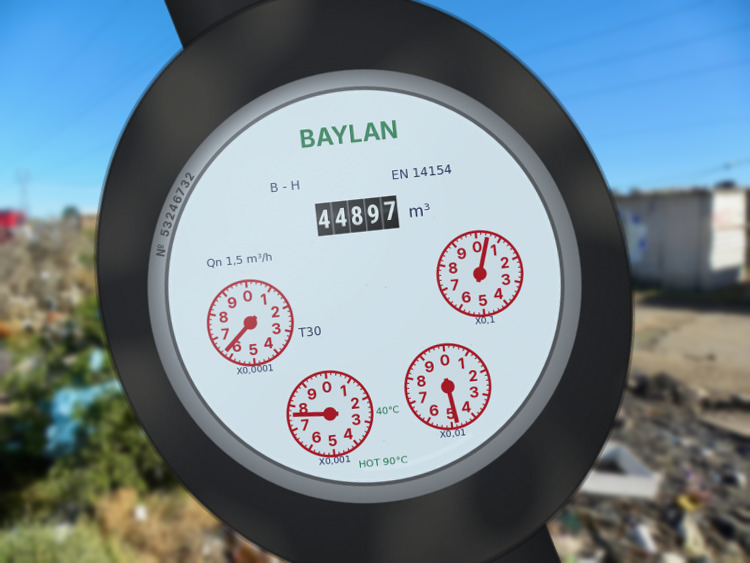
m³ 44897.0476
